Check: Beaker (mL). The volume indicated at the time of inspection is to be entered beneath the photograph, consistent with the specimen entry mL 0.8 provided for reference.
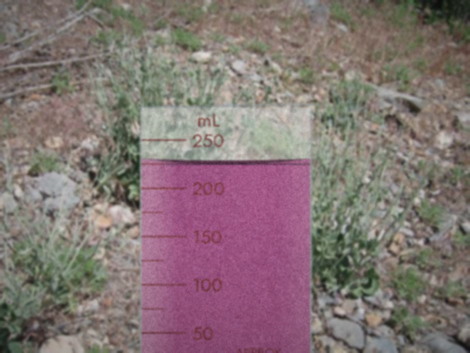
mL 225
